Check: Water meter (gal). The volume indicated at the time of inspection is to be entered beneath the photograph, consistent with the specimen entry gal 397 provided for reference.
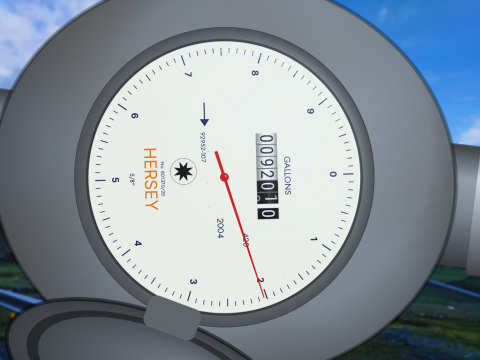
gal 92012.0
